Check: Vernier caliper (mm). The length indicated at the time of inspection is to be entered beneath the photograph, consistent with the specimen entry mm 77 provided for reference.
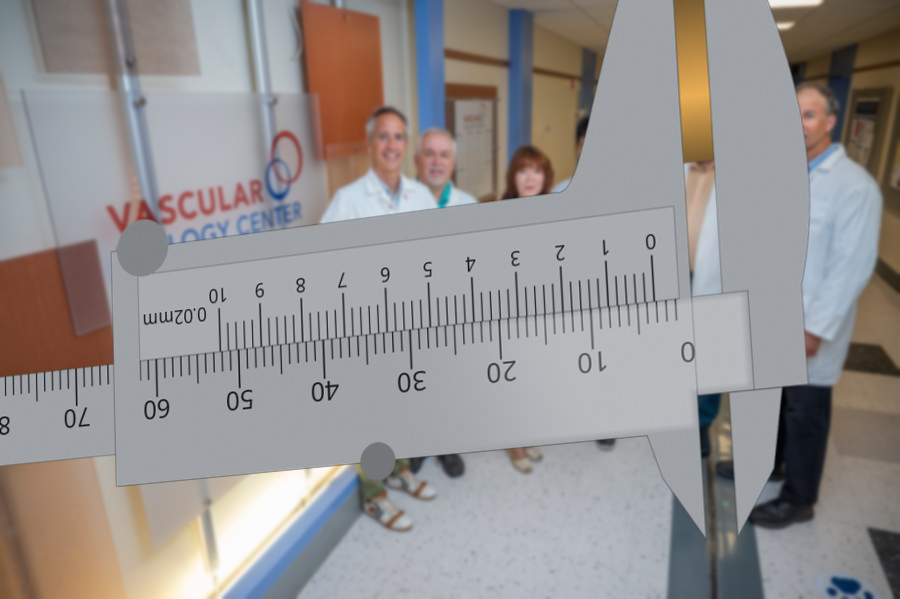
mm 3.2
